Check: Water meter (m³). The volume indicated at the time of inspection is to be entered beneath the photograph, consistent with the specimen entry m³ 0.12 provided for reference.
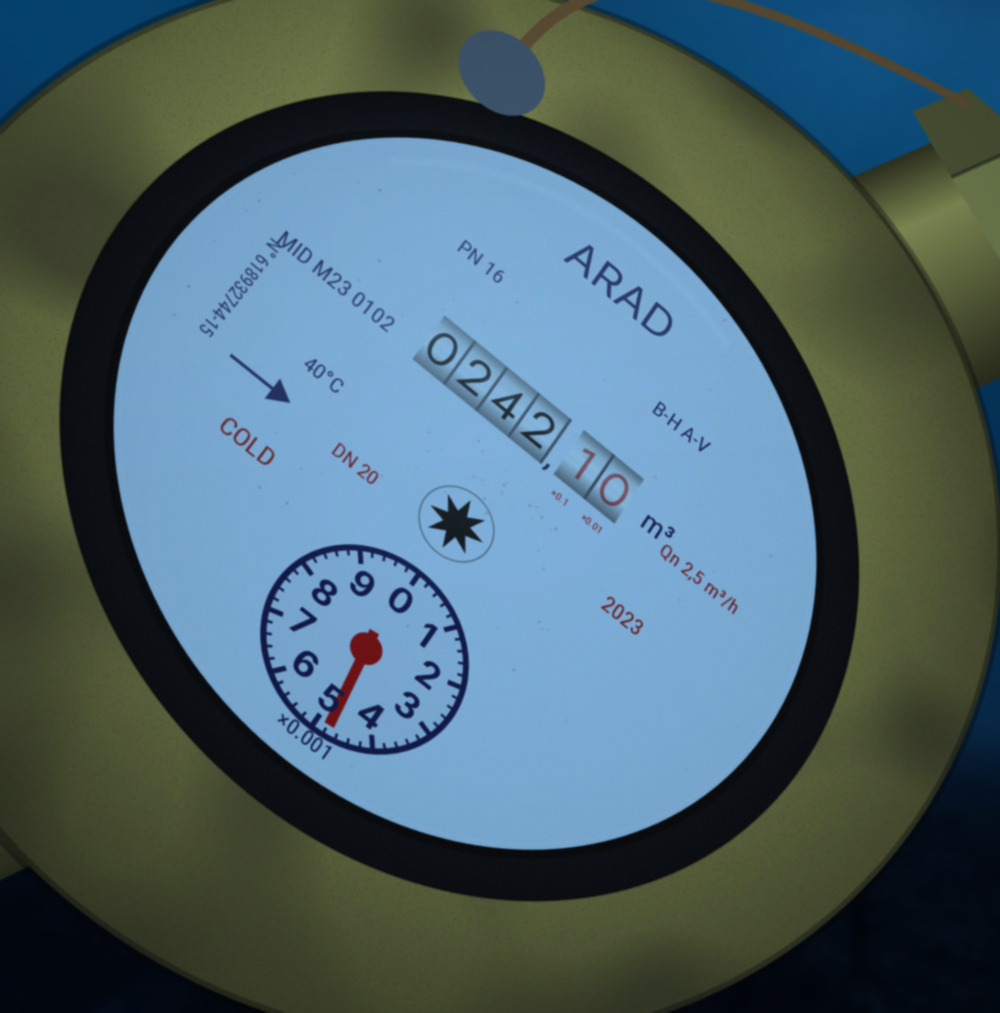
m³ 242.104
